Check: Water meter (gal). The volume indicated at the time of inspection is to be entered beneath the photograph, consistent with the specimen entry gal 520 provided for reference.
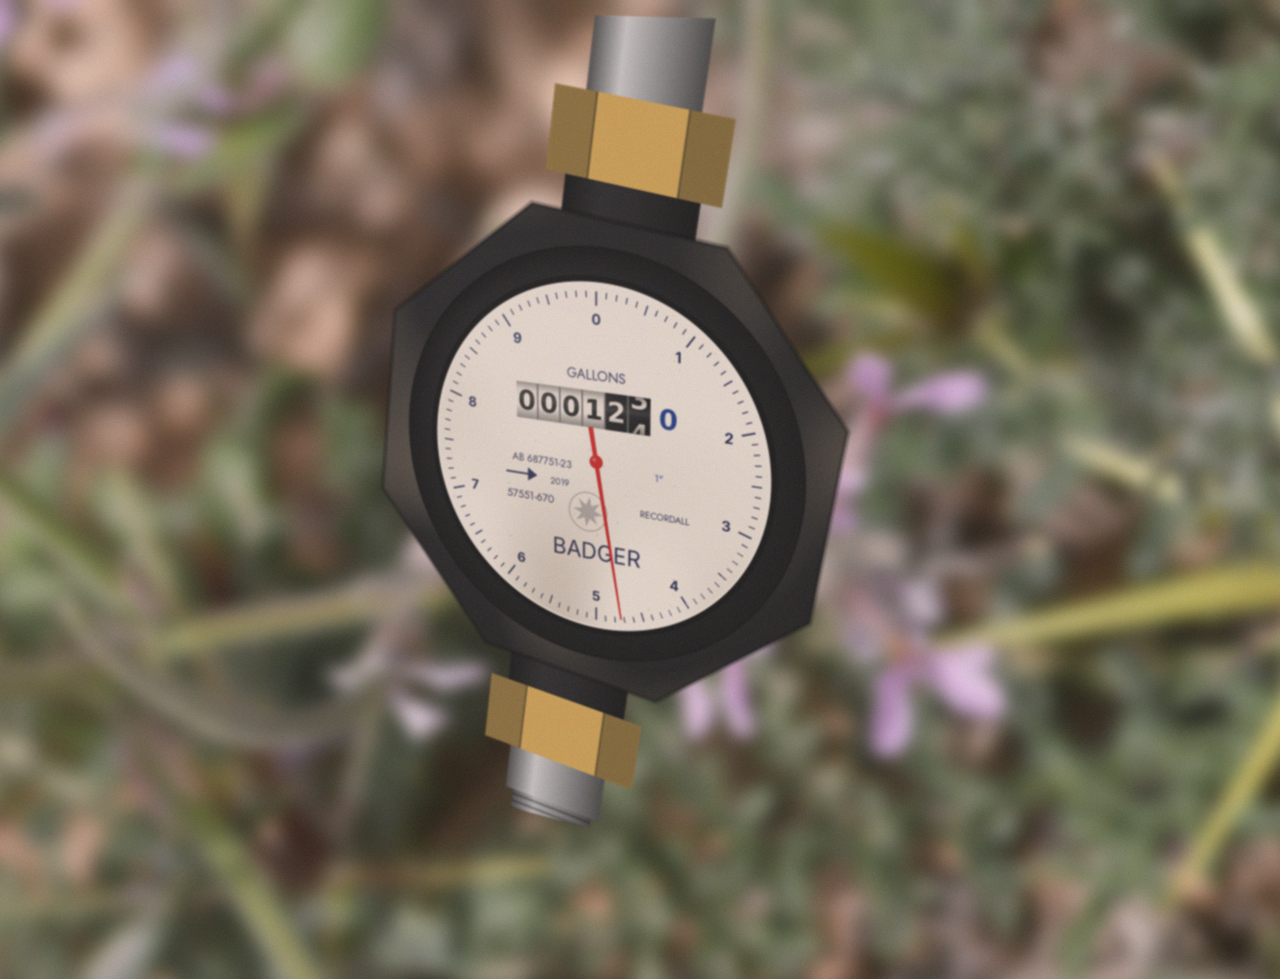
gal 1234.7
